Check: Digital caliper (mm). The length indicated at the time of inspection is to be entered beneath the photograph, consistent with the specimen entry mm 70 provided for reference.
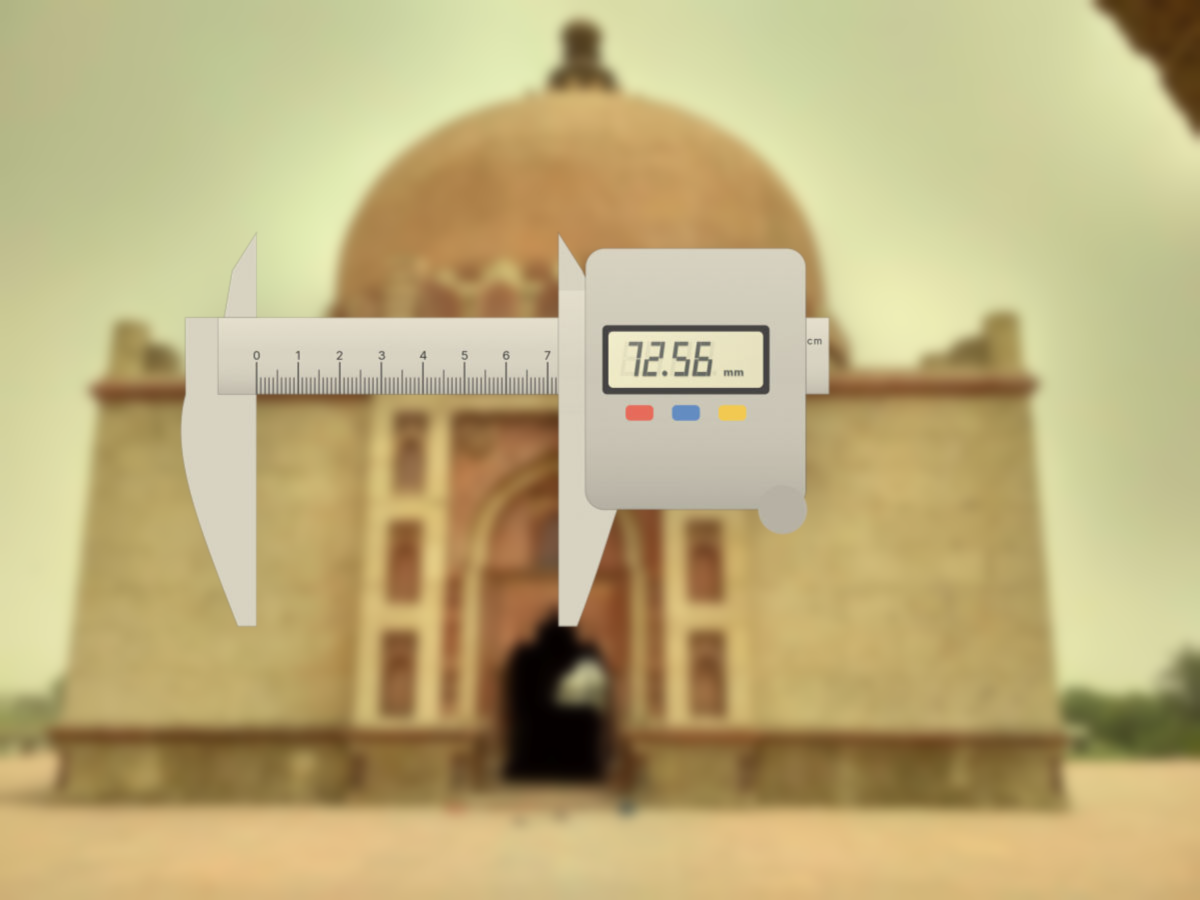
mm 72.56
